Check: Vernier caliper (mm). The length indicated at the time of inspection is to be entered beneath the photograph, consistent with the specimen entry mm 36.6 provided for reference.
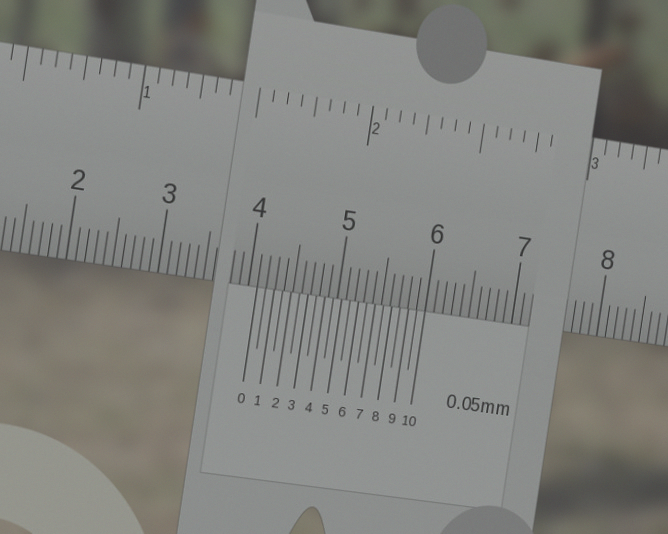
mm 41.0
